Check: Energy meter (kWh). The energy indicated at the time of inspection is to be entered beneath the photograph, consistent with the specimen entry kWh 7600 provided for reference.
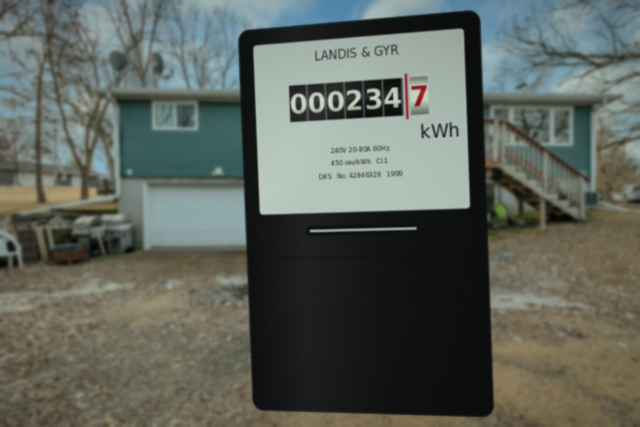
kWh 234.7
